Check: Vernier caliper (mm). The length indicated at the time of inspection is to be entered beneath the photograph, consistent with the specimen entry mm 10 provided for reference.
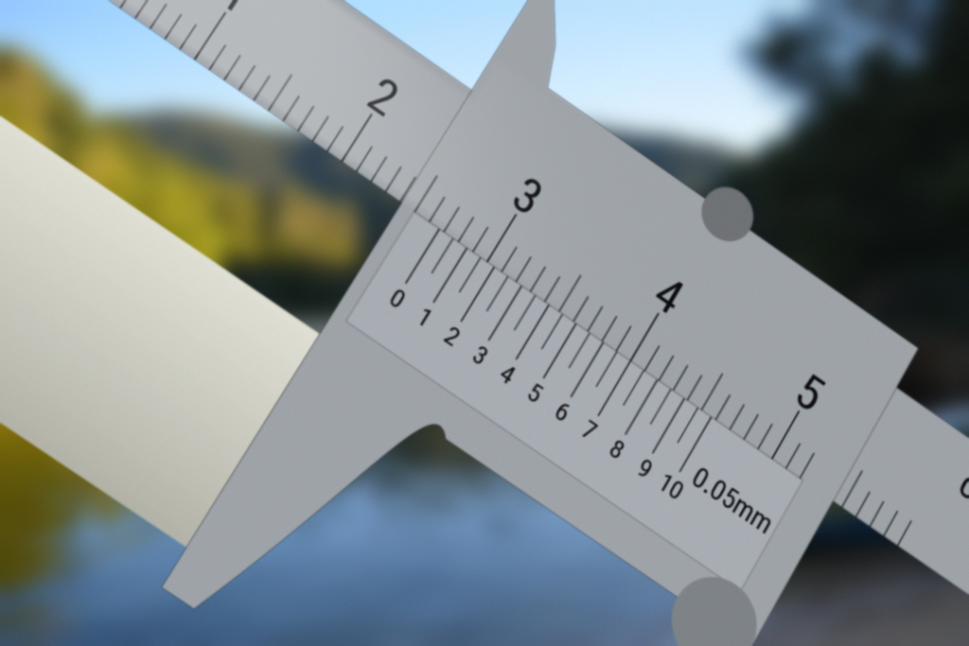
mm 26.7
